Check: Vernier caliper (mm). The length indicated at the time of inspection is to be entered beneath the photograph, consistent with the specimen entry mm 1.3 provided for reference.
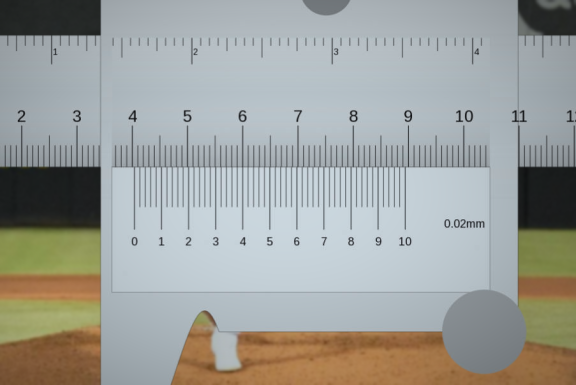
mm 40.4
